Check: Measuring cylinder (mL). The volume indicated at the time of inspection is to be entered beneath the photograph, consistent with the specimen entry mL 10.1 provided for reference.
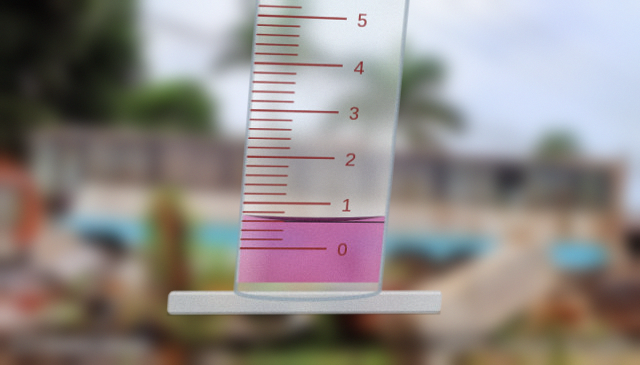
mL 0.6
